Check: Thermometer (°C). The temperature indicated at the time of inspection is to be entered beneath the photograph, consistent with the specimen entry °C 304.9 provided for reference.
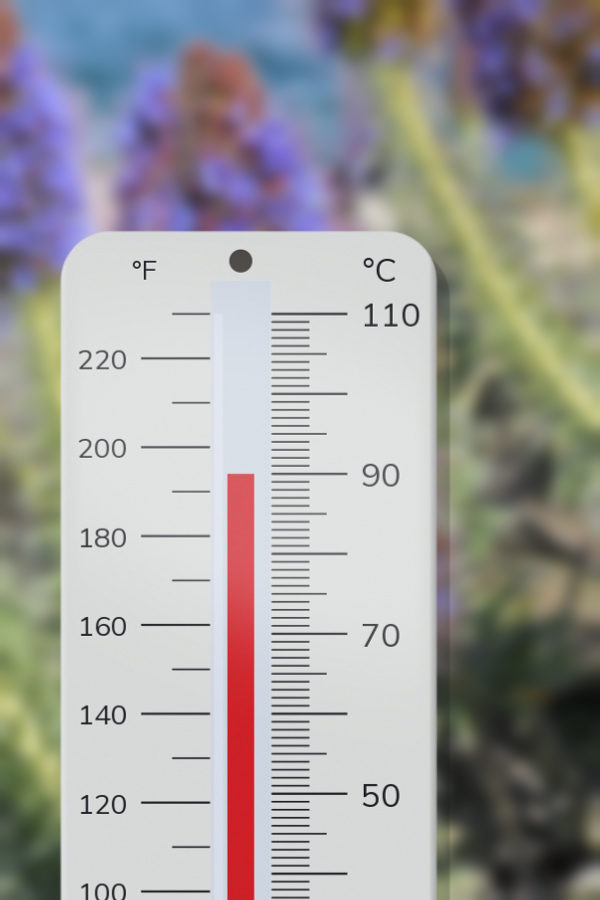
°C 90
